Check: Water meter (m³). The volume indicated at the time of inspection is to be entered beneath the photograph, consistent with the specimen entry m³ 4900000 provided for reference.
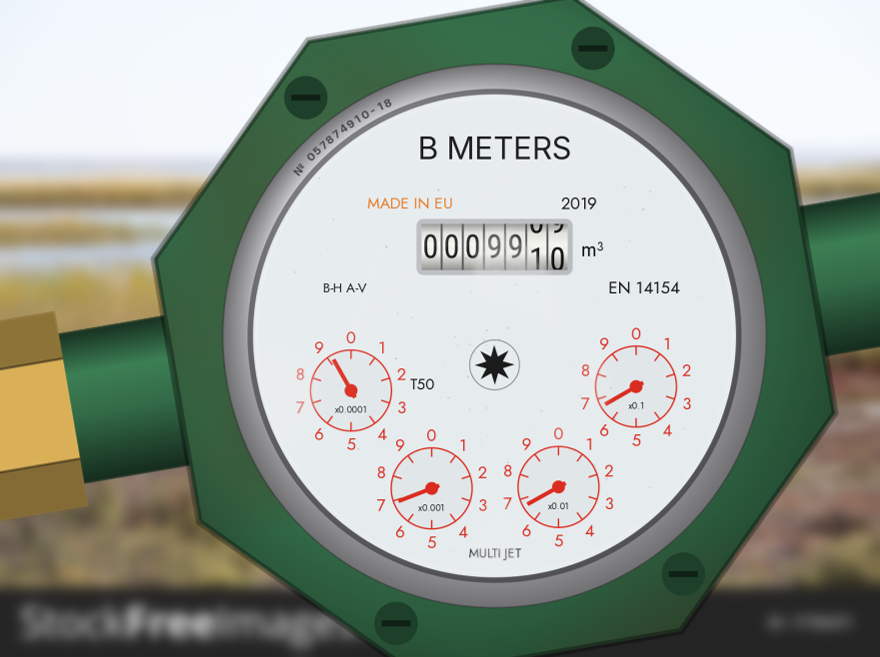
m³ 9909.6669
